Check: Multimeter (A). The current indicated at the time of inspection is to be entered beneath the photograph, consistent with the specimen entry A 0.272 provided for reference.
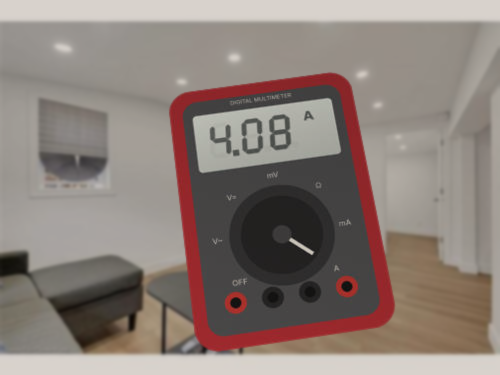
A 4.08
